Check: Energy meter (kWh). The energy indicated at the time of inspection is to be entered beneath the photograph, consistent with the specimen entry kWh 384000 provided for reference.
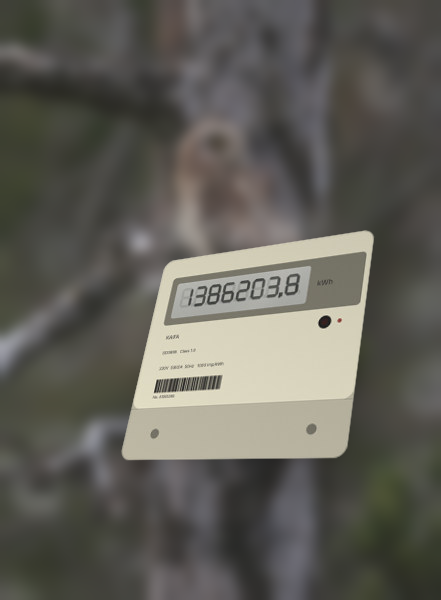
kWh 1386203.8
